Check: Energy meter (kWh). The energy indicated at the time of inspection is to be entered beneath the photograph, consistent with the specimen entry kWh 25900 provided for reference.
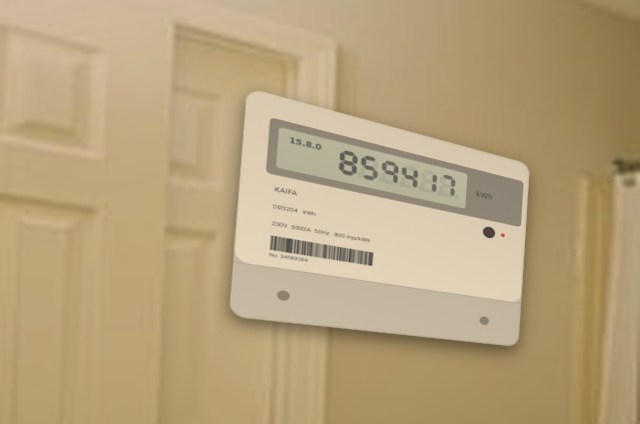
kWh 859417
